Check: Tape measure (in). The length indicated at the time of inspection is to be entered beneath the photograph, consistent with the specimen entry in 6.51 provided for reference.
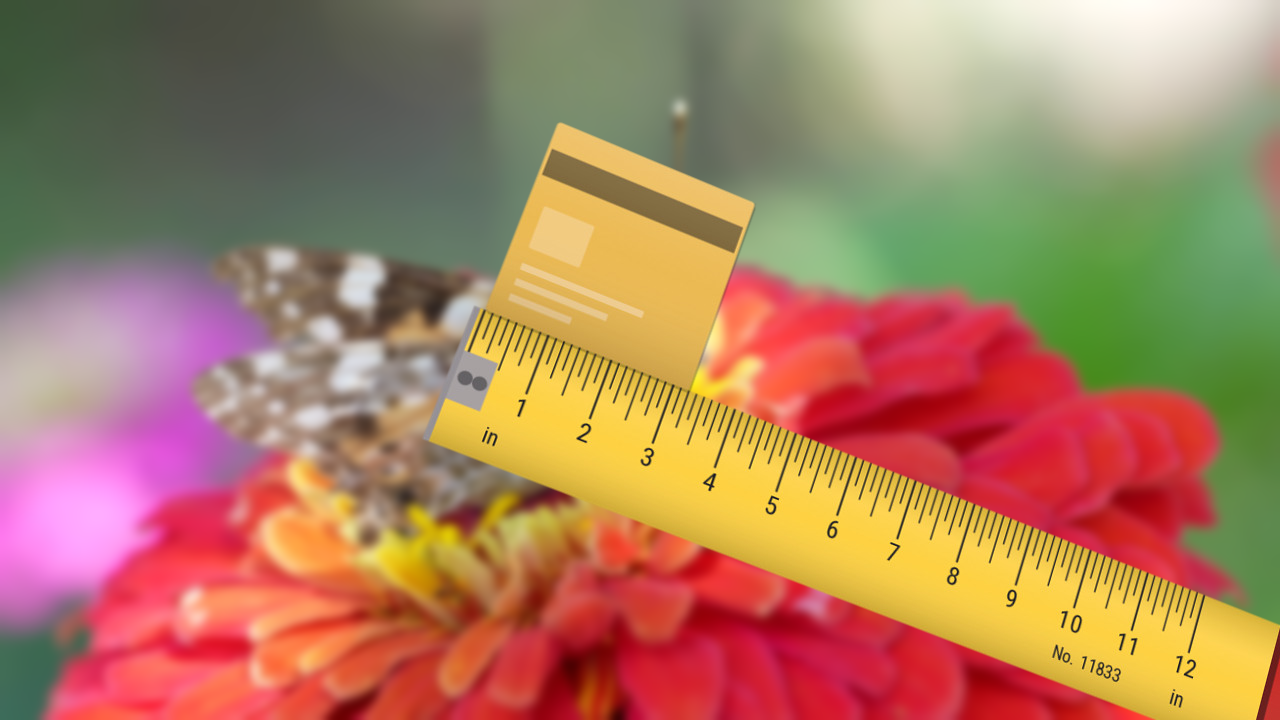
in 3.25
